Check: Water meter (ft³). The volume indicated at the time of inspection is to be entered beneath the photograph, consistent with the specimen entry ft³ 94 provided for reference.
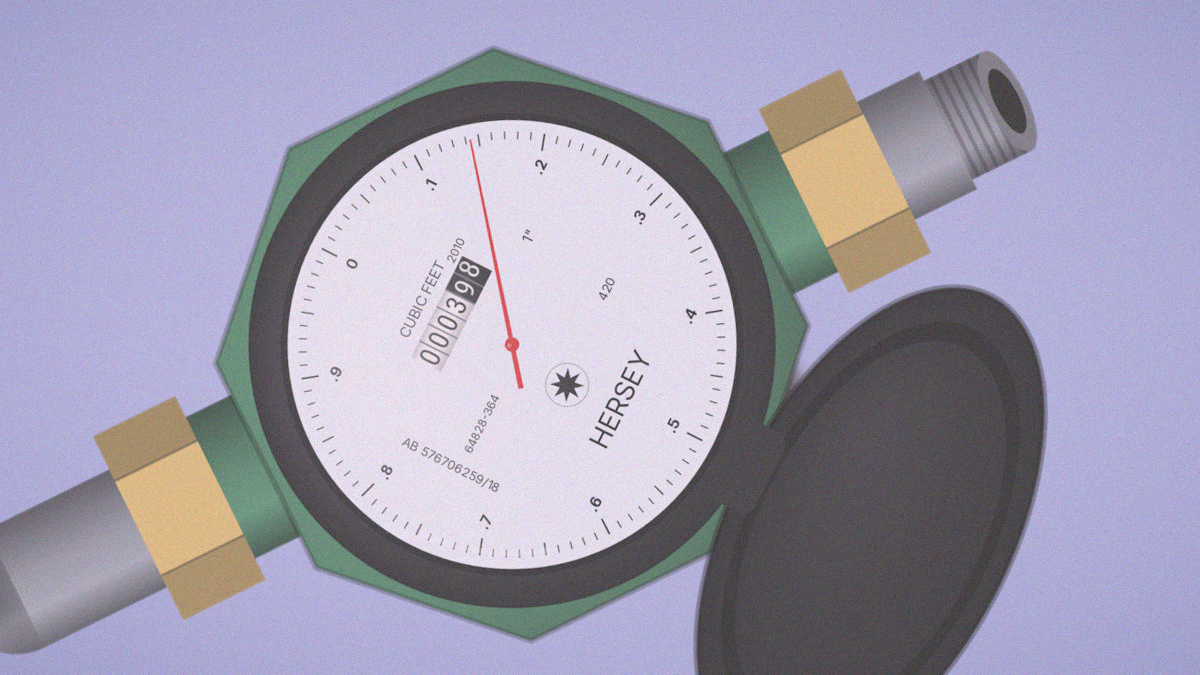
ft³ 398.14
